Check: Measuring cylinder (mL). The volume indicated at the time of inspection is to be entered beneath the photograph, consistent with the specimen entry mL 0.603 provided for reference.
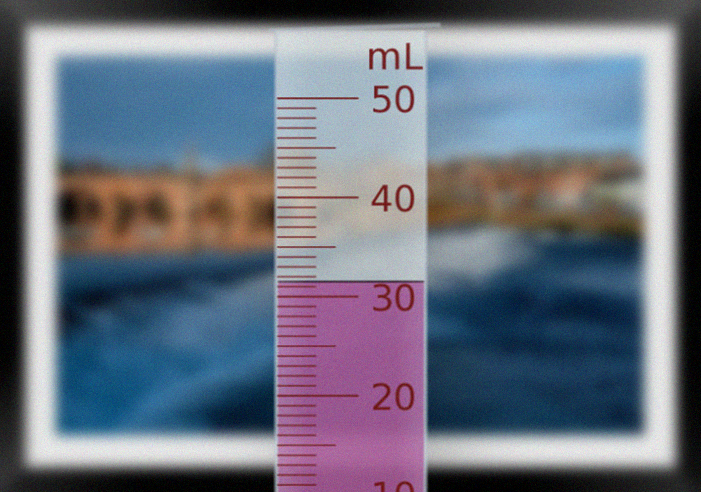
mL 31.5
